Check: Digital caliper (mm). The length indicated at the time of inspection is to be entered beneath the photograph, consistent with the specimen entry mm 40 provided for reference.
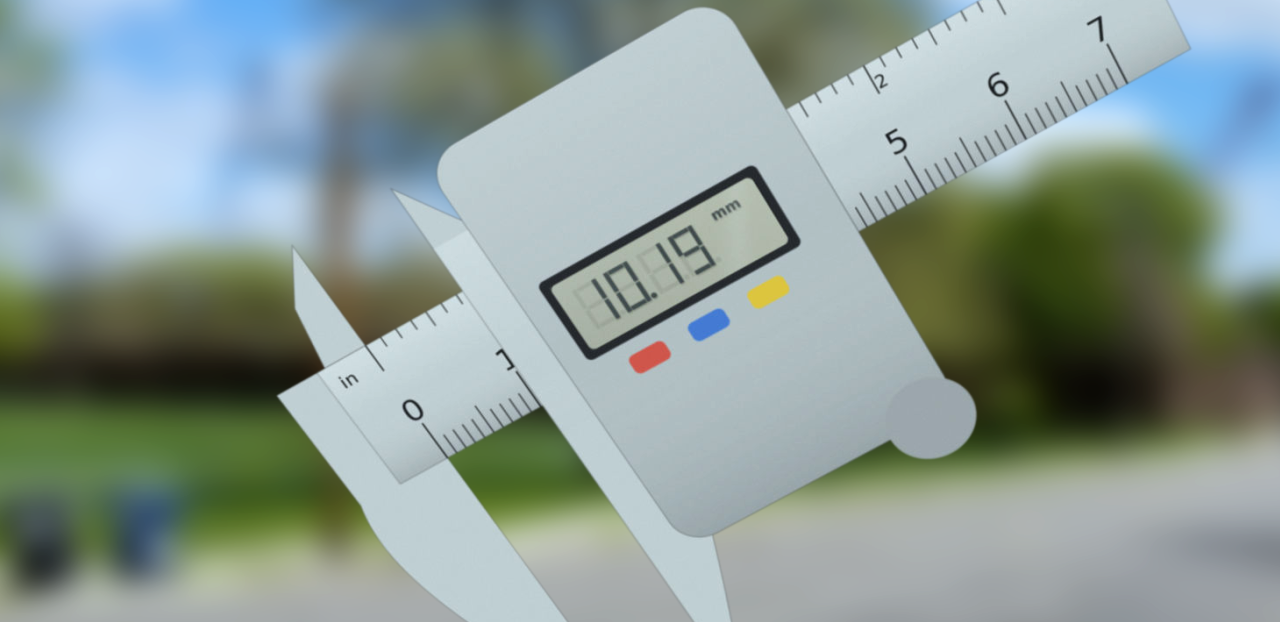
mm 10.19
